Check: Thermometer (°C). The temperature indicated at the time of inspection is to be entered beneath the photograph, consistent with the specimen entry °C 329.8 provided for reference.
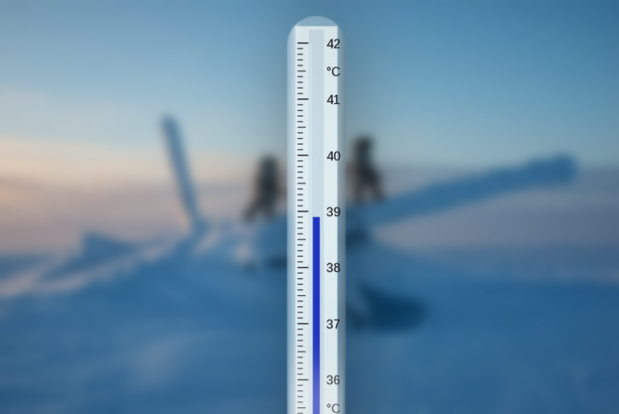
°C 38.9
